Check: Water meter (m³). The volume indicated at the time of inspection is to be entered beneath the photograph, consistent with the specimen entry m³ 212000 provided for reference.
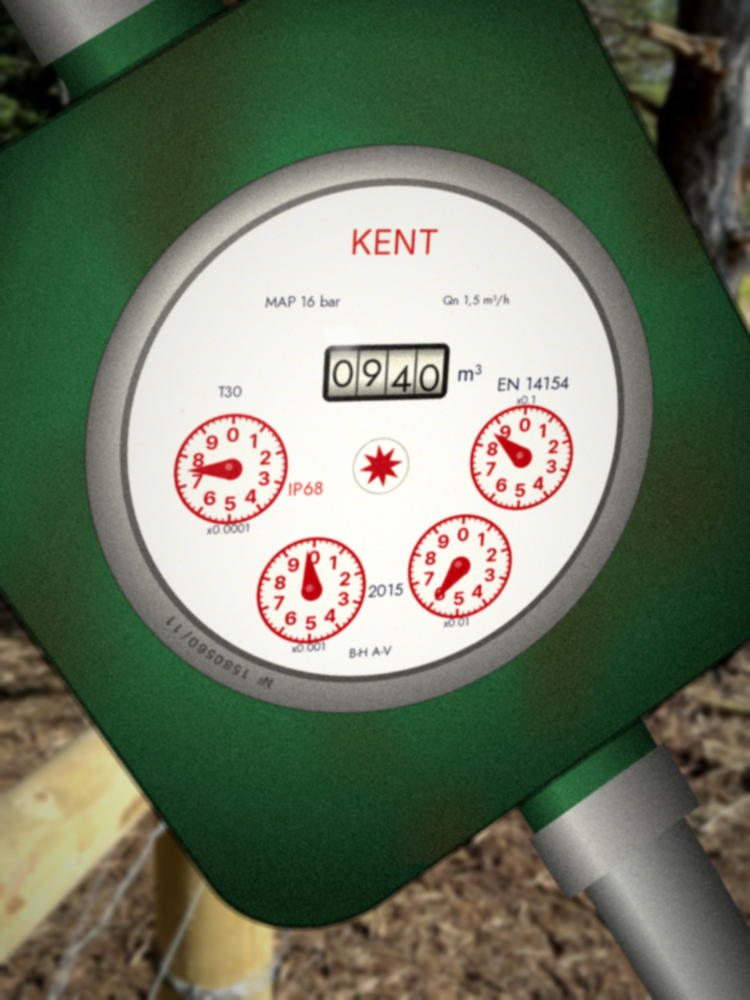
m³ 939.8597
